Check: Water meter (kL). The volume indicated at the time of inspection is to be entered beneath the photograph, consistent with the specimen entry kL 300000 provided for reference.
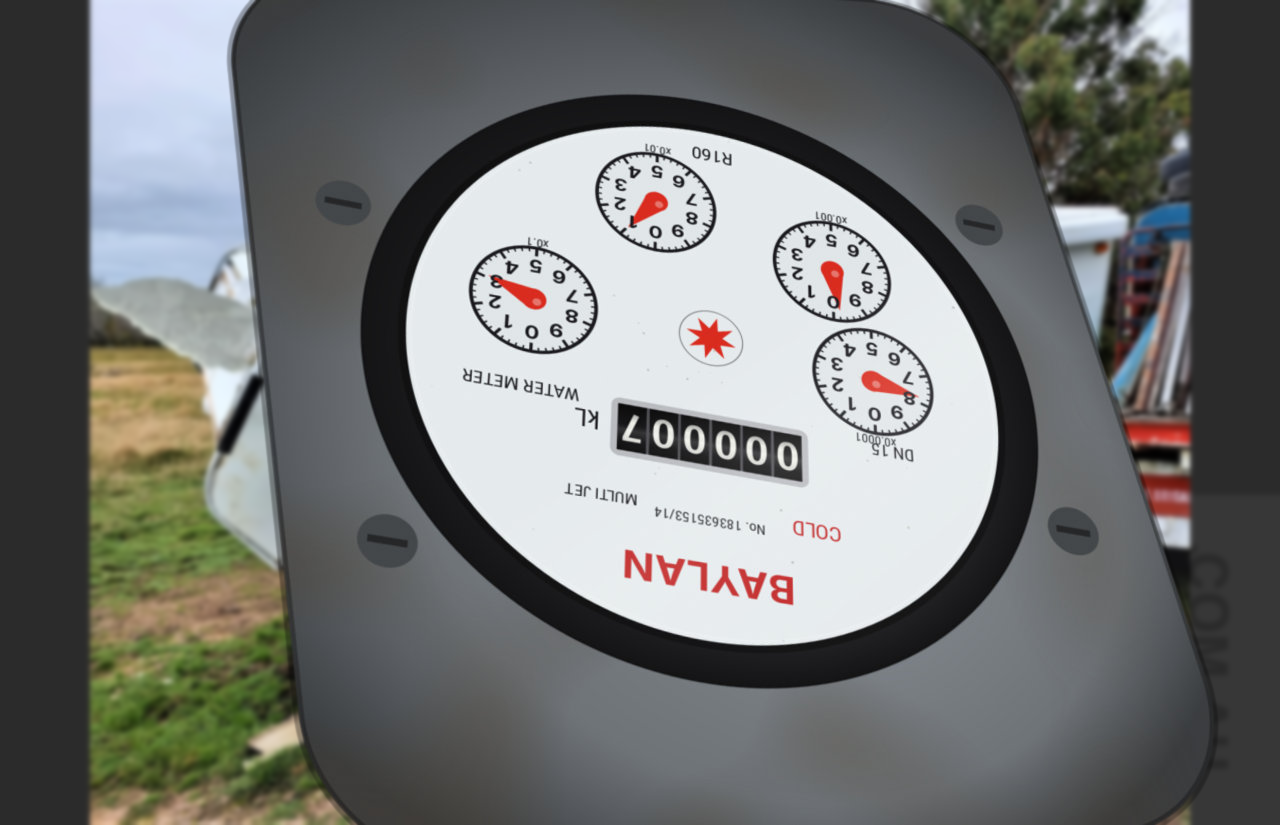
kL 7.3097
